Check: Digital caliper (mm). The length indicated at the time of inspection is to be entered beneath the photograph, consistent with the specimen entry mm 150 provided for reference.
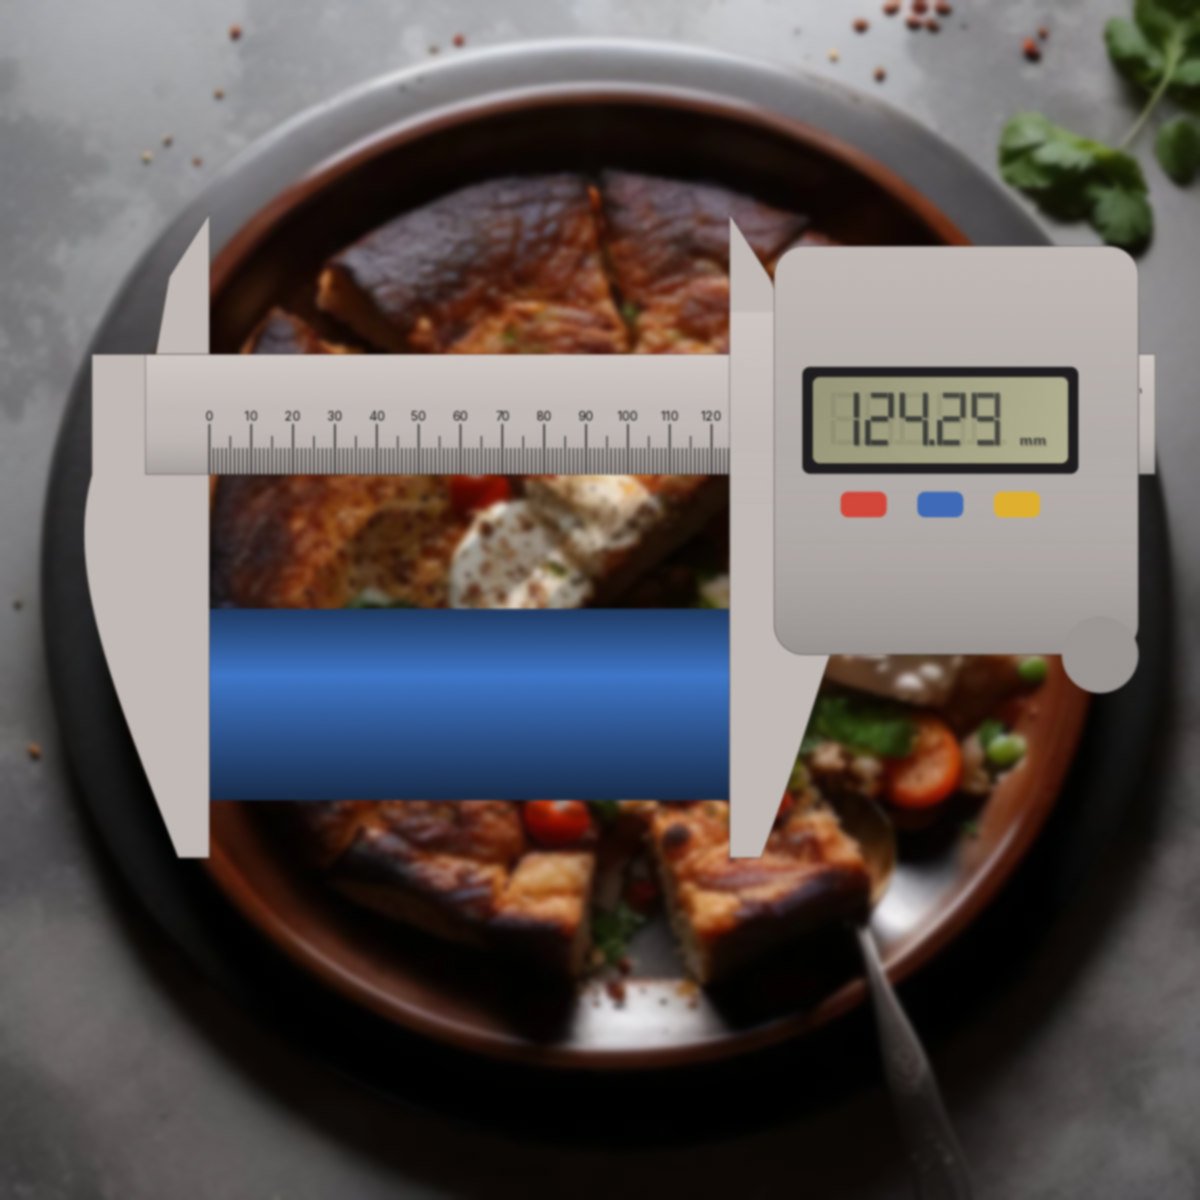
mm 124.29
